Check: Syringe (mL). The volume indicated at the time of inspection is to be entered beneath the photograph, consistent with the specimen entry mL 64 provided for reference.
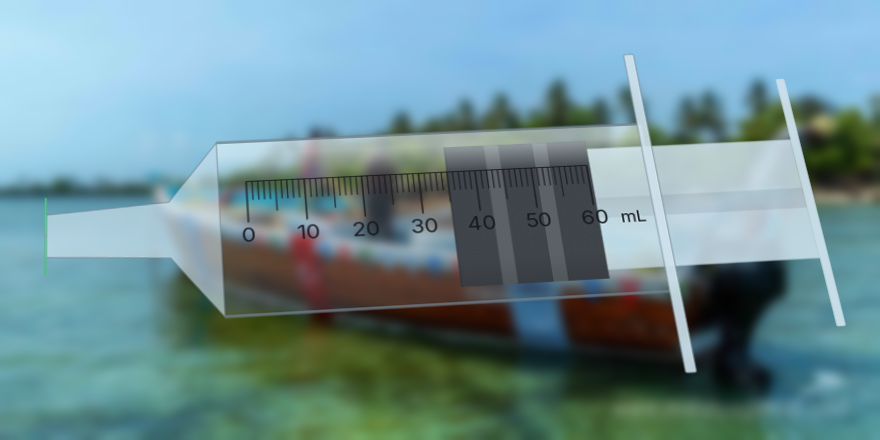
mL 35
